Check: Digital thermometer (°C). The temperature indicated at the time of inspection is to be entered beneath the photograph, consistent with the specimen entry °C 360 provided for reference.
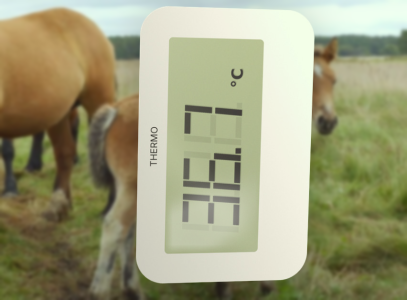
°C 36.7
